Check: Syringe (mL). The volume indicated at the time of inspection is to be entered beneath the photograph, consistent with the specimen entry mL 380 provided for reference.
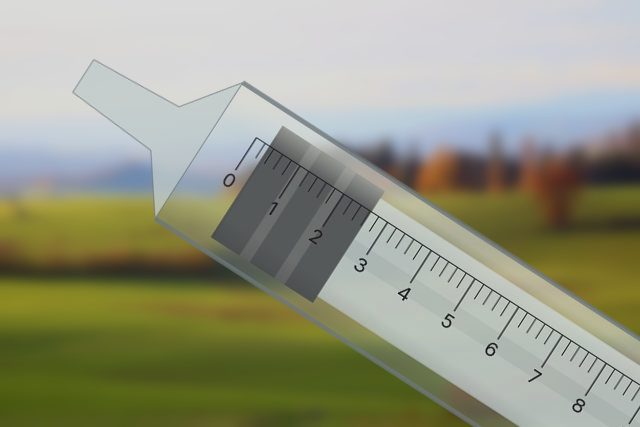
mL 0.3
